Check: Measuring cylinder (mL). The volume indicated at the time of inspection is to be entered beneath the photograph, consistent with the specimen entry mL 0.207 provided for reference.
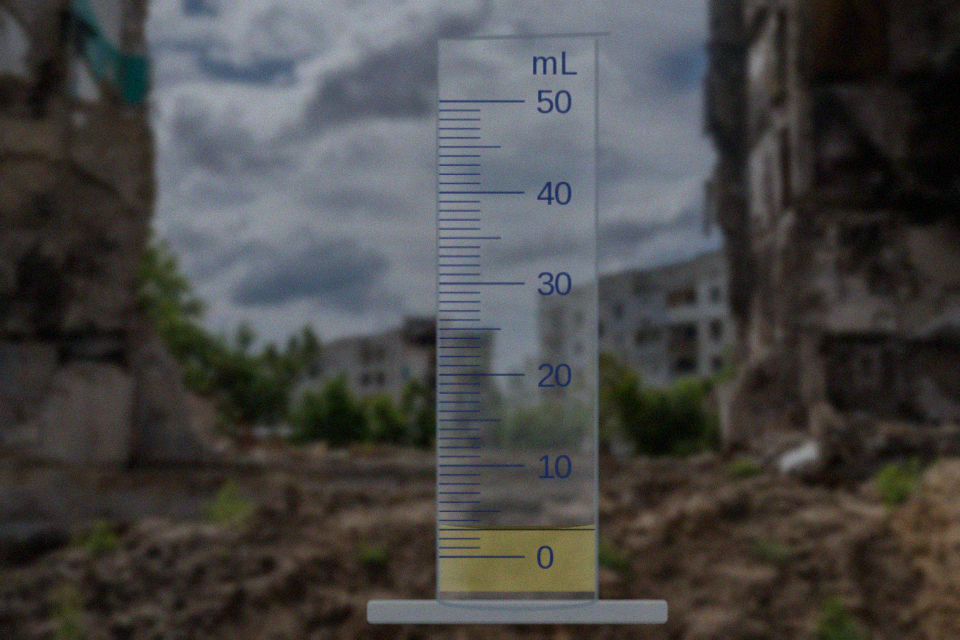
mL 3
